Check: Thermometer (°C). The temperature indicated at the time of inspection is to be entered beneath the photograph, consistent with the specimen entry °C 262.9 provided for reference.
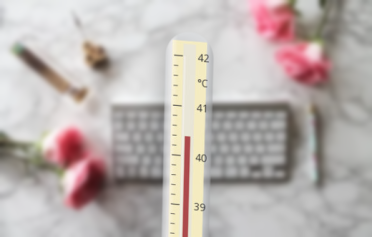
°C 40.4
